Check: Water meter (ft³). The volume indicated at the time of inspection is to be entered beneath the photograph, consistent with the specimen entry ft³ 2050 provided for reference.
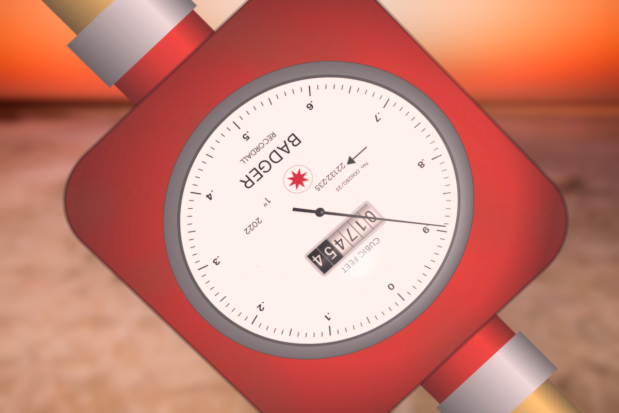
ft³ 17453.89
